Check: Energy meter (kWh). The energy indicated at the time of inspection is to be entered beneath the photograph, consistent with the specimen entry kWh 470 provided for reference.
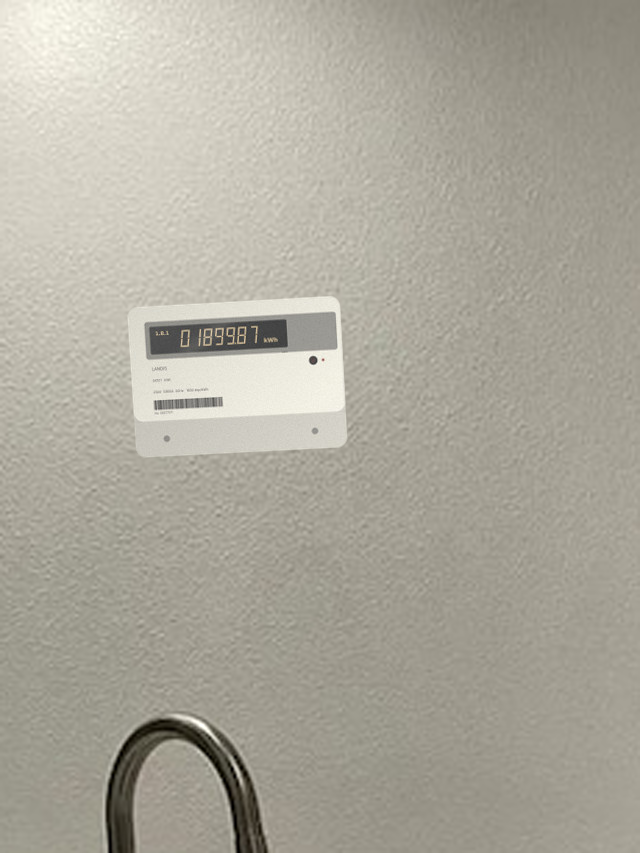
kWh 1899.87
